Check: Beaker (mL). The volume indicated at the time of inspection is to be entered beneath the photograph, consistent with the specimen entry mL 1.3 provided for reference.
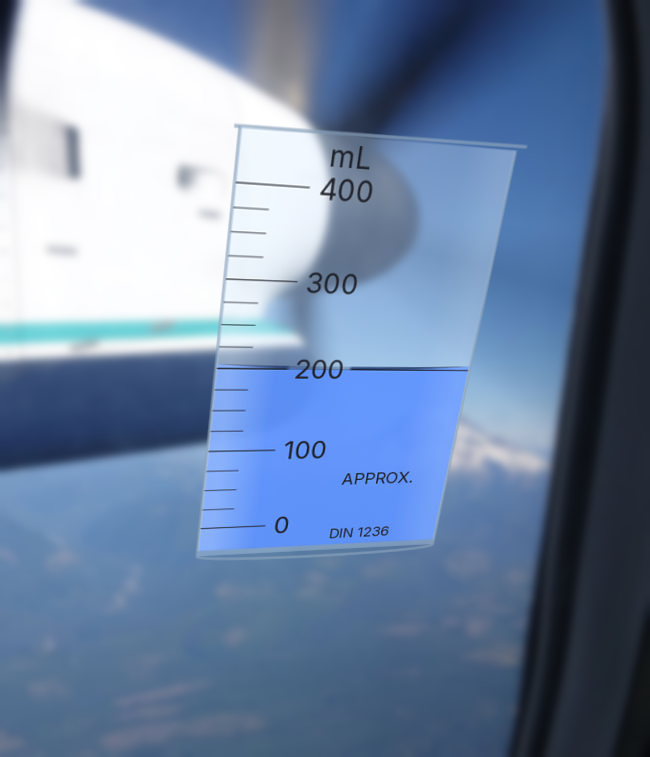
mL 200
